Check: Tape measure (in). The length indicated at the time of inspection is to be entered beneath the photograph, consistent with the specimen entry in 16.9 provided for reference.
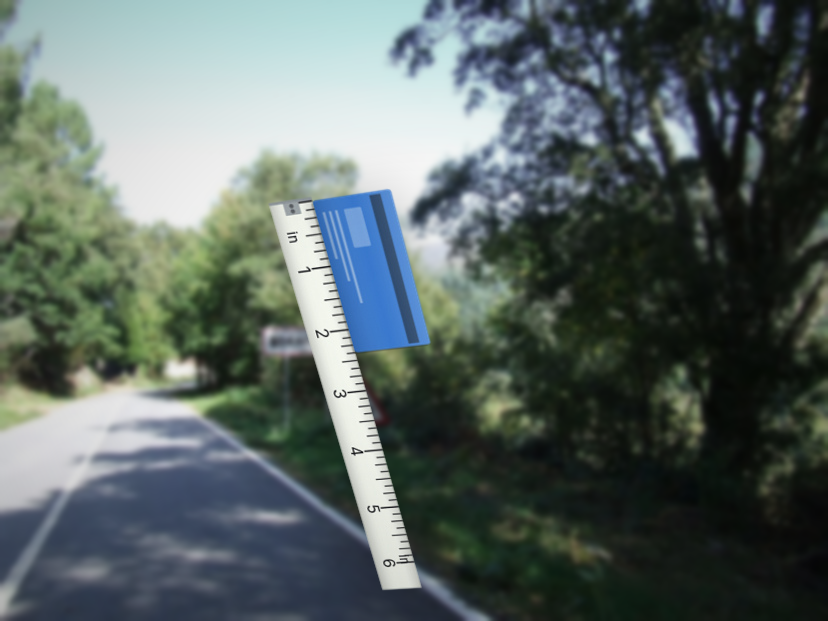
in 2.375
